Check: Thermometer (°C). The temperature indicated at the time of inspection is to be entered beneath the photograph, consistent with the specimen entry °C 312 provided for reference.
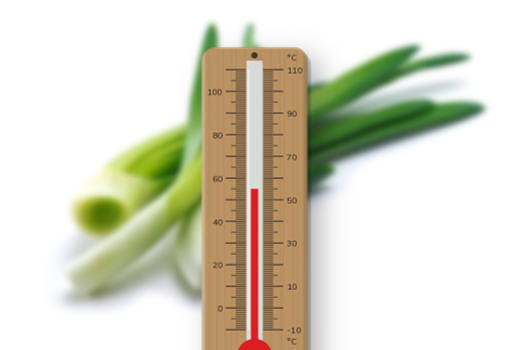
°C 55
